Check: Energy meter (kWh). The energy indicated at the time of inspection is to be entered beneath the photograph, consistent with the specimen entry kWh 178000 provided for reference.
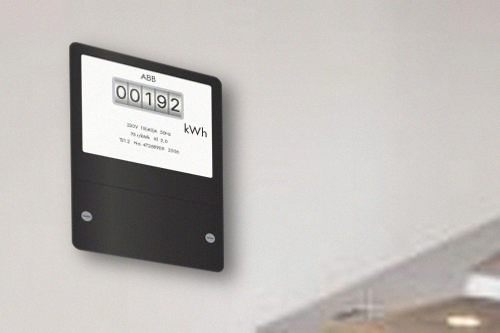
kWh 192
